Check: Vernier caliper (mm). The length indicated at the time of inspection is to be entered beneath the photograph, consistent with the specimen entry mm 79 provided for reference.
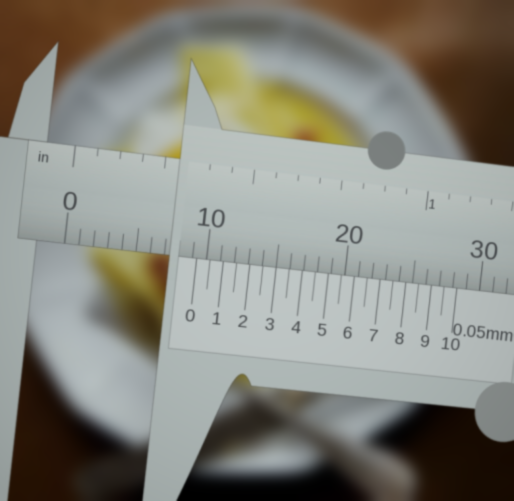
mm 9.3
